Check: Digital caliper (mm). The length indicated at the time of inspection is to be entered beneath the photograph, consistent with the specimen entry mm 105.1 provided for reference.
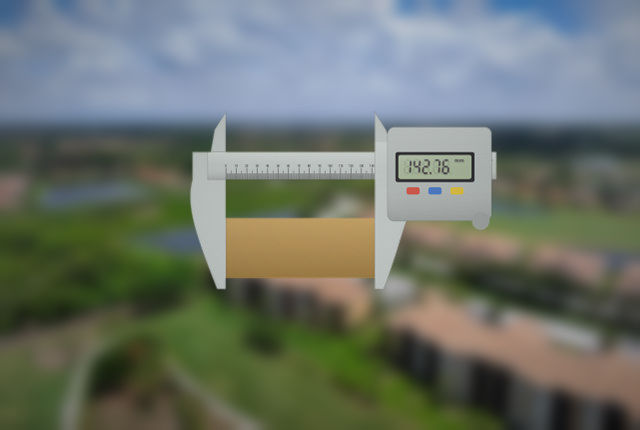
mm 142.76
